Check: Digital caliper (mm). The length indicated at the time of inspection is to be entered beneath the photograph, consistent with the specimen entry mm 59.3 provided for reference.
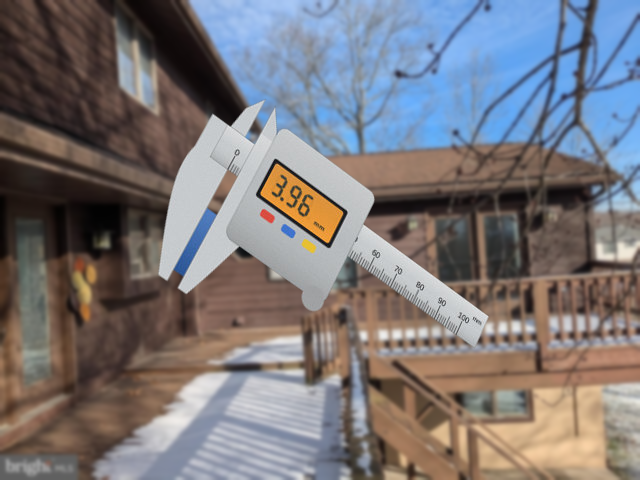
mm 3.96
